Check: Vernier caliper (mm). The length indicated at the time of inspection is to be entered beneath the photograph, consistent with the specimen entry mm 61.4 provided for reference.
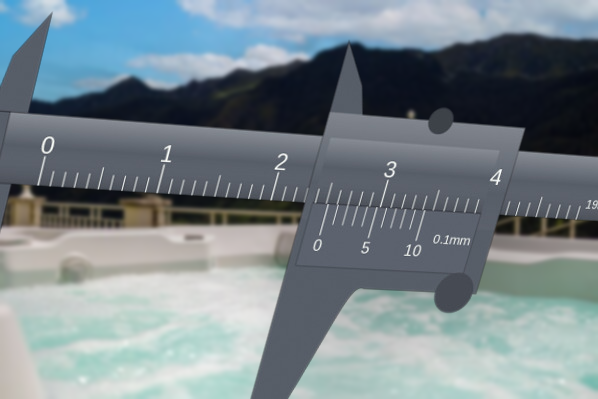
mm 25.2
